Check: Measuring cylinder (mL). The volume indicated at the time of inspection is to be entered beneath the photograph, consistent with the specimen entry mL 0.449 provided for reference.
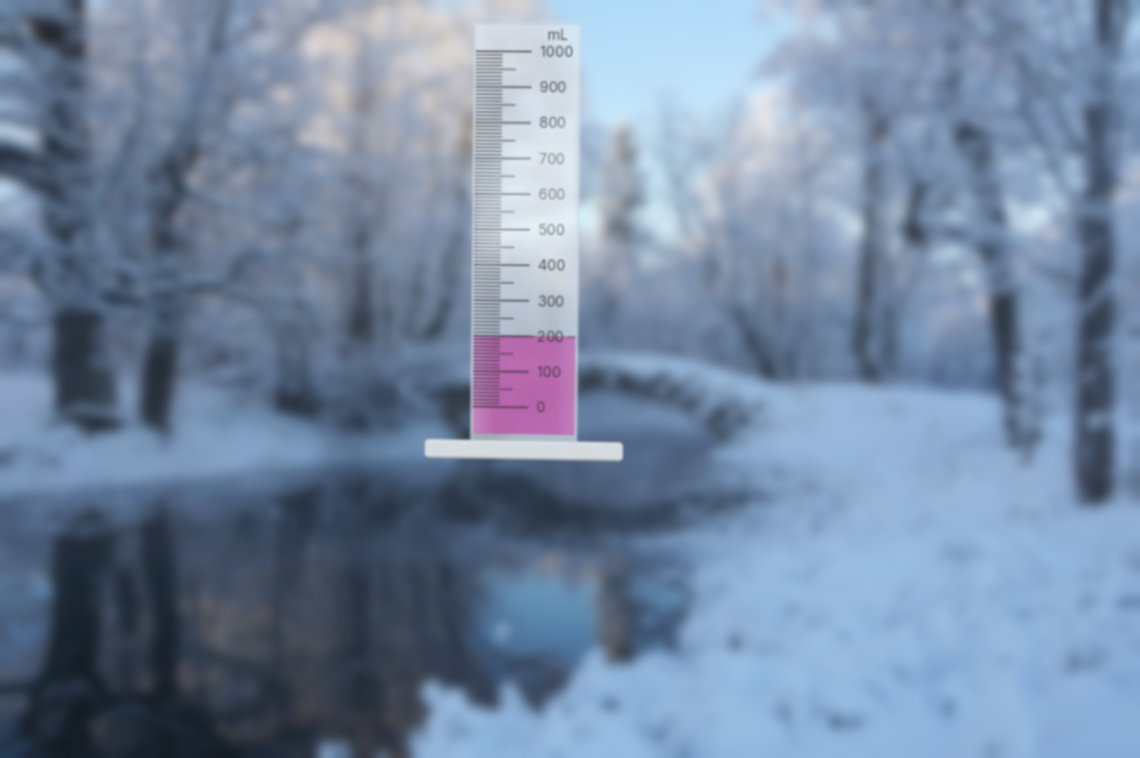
mL 200
